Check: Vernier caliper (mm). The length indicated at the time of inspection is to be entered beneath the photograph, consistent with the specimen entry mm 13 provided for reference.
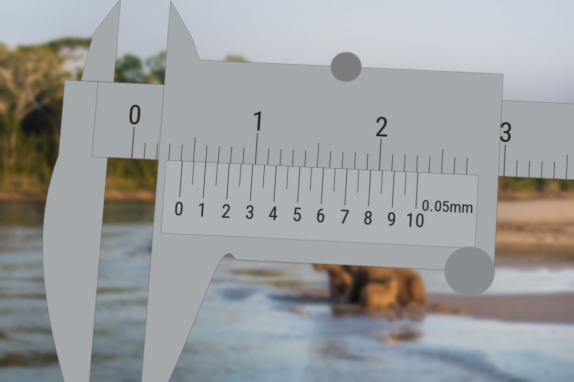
mm 4.1
